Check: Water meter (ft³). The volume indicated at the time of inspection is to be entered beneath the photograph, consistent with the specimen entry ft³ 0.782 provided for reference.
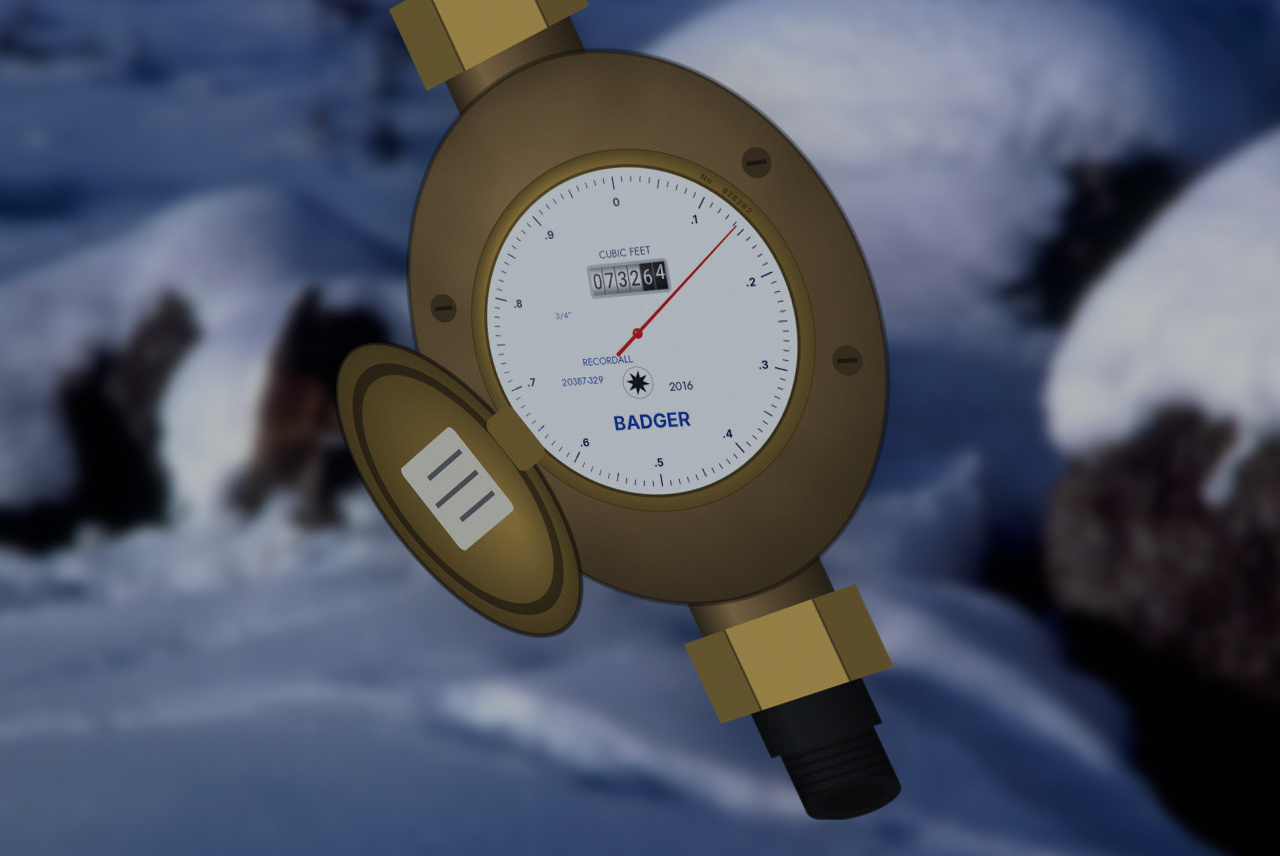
ft³ 73264.14
